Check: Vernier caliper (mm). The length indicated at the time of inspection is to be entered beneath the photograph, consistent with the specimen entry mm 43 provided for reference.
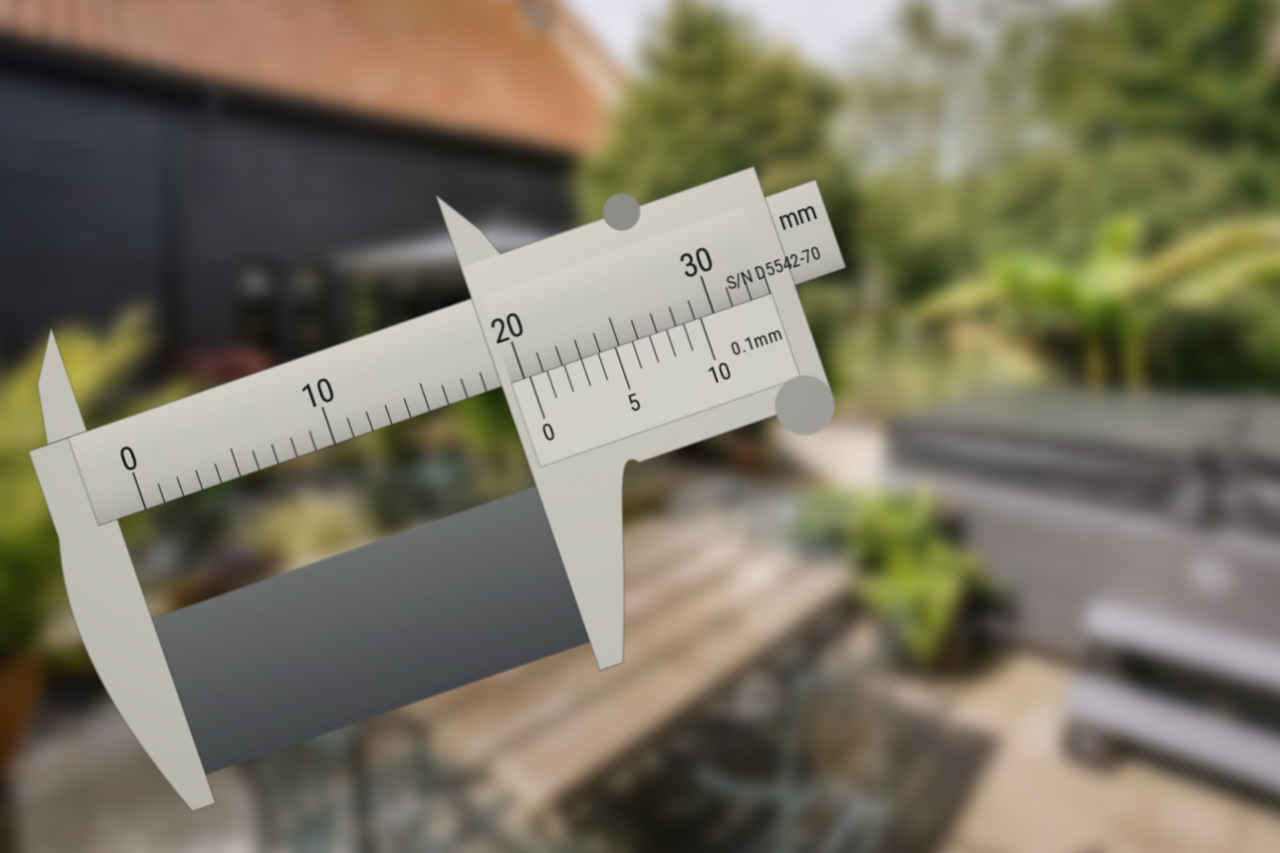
mm 20.3
